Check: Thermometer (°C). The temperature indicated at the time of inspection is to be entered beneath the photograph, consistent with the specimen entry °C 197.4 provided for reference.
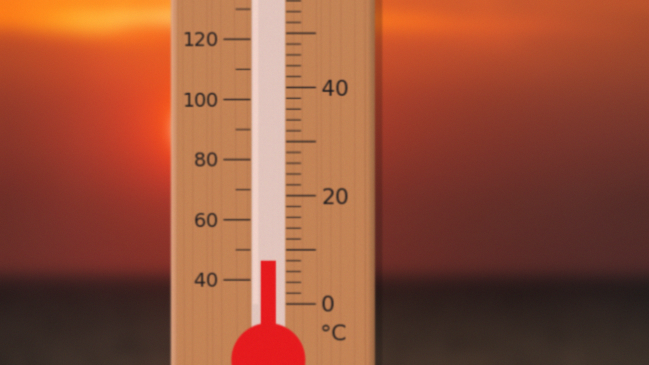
°C 8
